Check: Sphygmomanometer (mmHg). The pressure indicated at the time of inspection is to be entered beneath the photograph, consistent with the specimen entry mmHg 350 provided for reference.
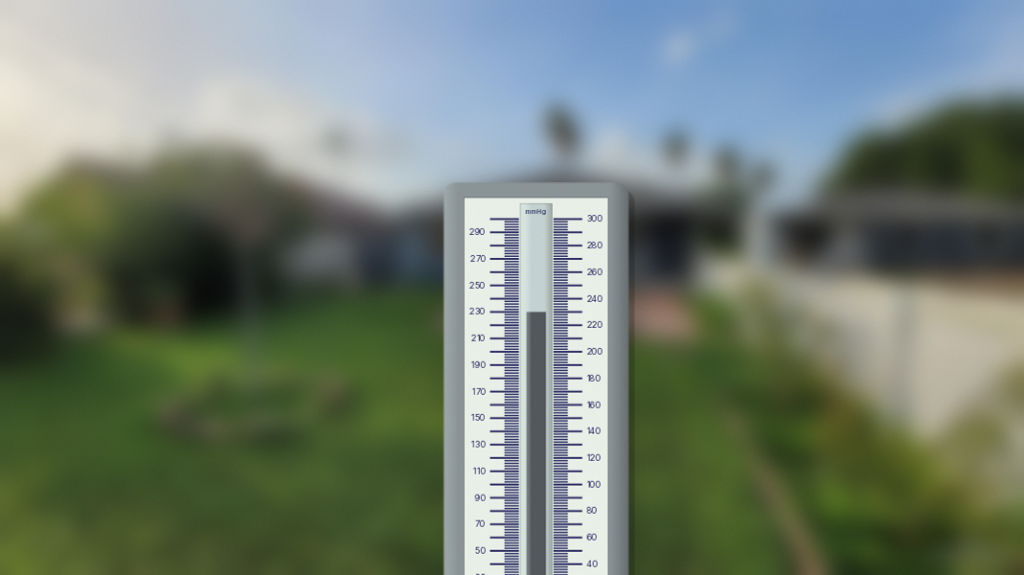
mmHg 230
